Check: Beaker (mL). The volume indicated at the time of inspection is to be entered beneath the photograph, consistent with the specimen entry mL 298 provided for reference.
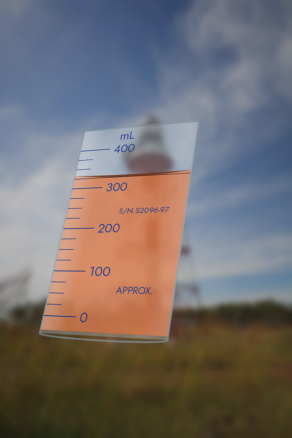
mL 325
